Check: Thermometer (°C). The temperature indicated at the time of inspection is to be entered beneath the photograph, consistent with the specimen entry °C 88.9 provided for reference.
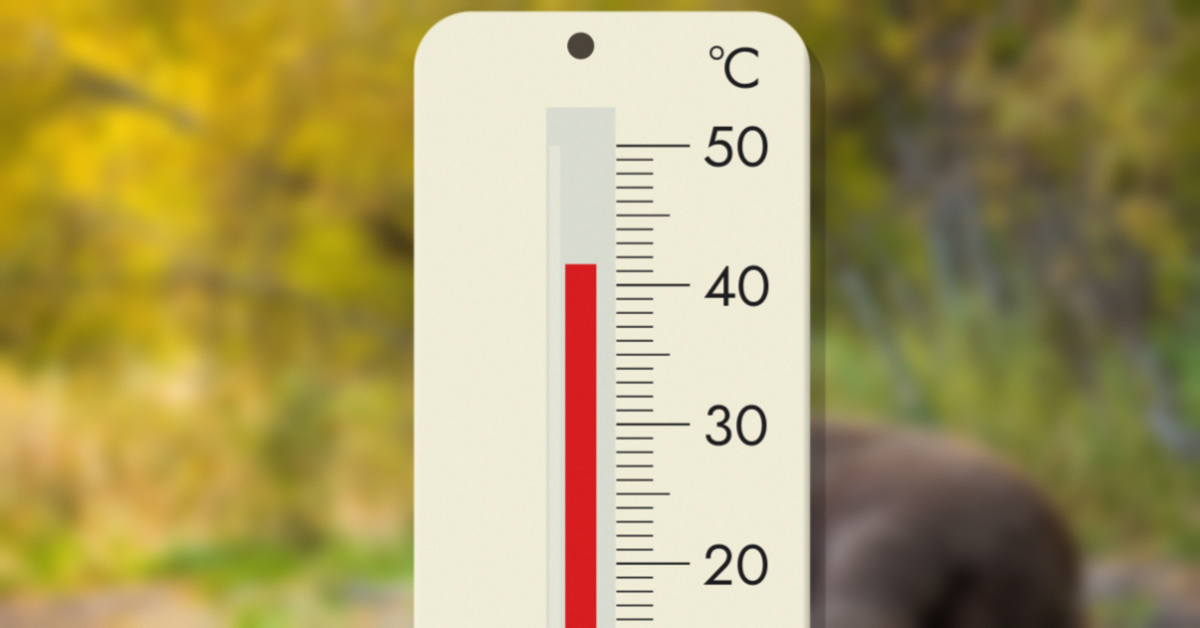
°C 41.5
